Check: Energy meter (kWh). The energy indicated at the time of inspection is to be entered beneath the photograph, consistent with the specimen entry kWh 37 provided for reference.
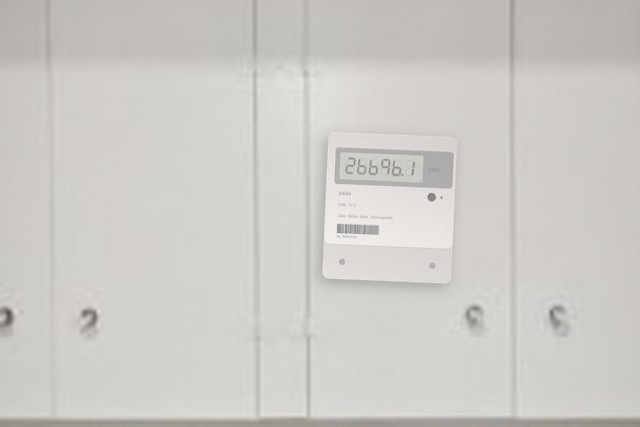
kWh 26696.1
